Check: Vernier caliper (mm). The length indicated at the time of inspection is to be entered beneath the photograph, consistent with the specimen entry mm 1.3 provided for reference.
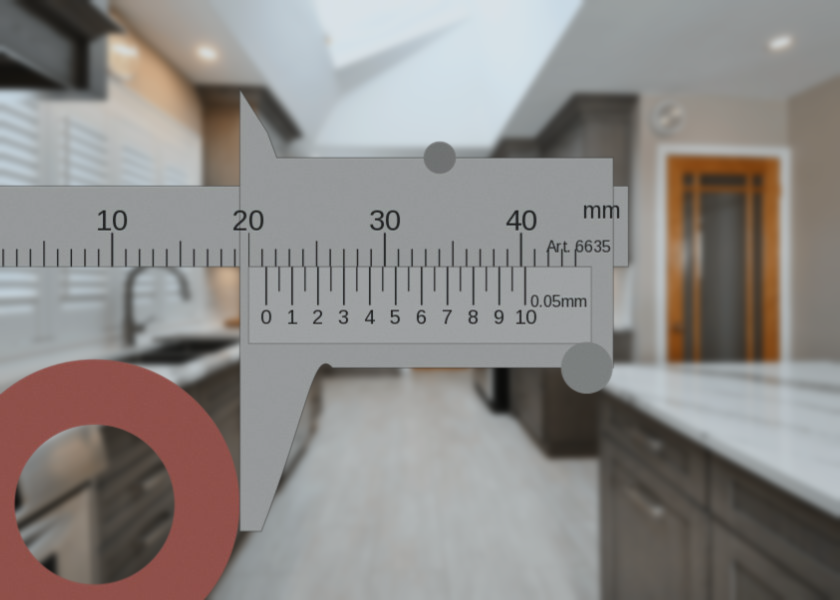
mm 21.3
